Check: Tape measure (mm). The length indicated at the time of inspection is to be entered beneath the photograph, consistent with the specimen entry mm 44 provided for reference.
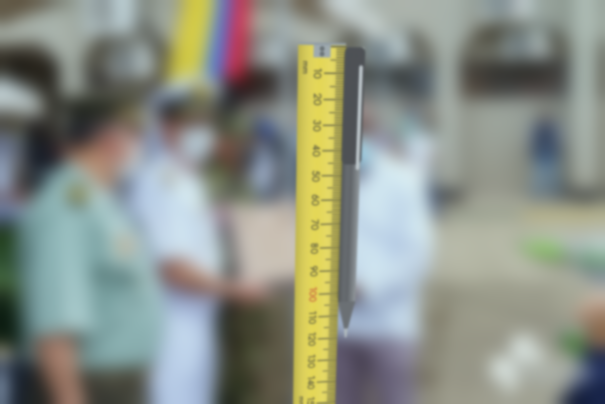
mm 120
